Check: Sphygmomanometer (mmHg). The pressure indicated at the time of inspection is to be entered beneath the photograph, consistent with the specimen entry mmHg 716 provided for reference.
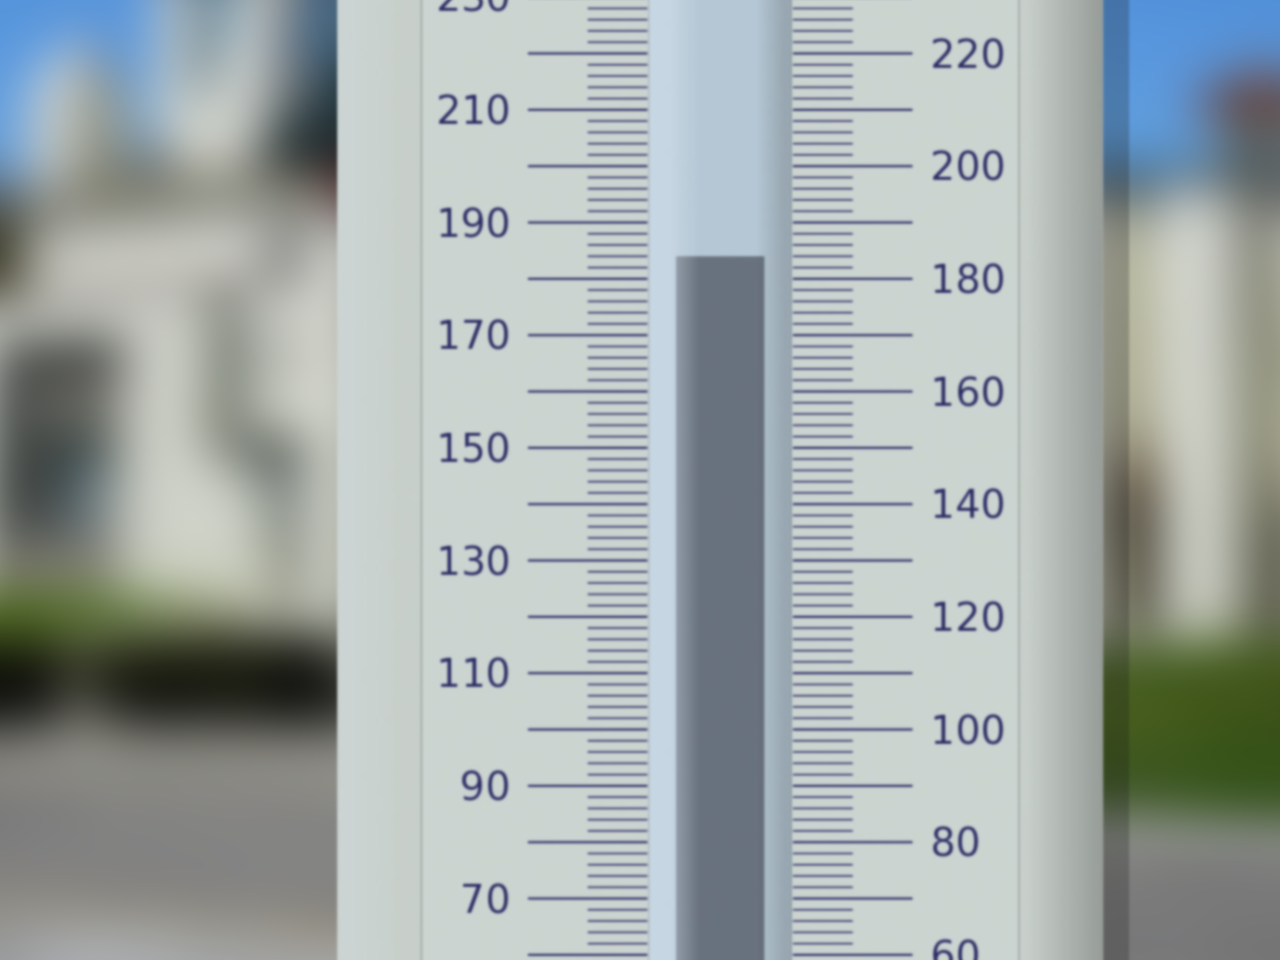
mmHg 184
